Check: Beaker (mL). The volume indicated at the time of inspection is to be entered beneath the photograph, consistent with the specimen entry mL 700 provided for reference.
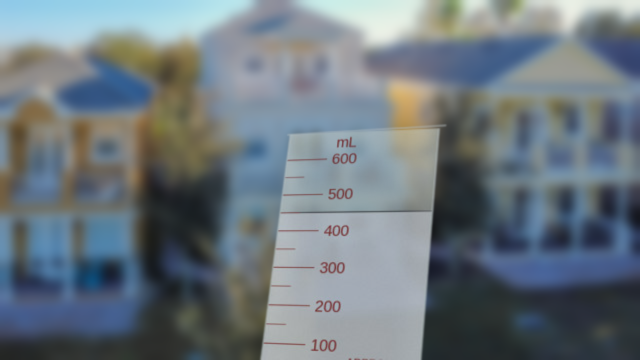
mL 450
